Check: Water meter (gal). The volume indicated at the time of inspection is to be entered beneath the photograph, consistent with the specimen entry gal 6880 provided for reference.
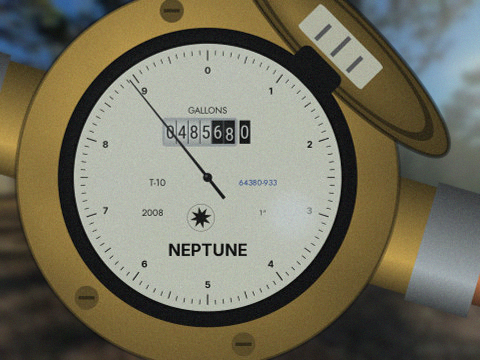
gal 485678.9
